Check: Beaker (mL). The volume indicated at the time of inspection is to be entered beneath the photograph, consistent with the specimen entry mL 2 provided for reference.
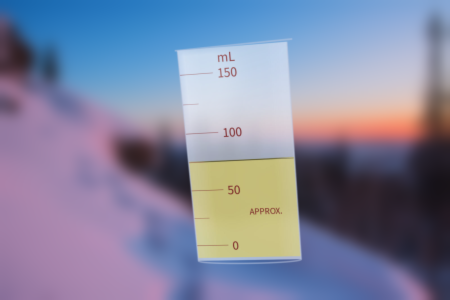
mL 75
